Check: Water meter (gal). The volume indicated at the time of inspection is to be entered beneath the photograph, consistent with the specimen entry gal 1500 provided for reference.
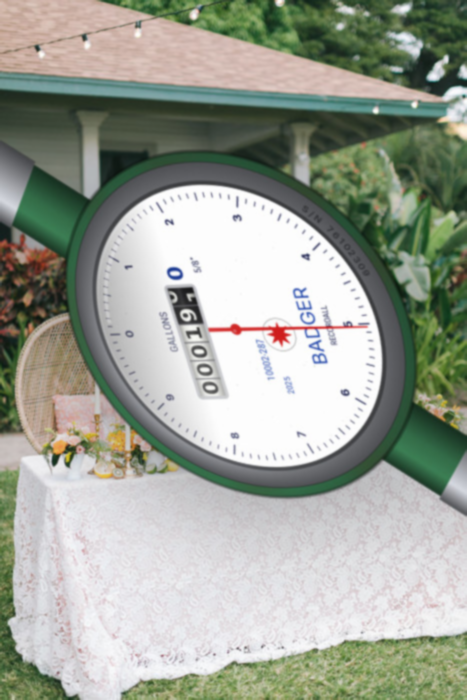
gal 1905.0
